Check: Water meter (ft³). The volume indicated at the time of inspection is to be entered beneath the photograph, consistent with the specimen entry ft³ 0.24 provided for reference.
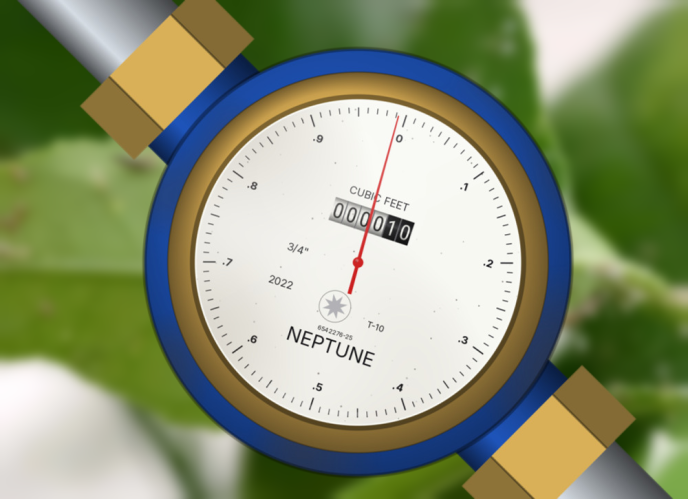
ft³ 9.99
